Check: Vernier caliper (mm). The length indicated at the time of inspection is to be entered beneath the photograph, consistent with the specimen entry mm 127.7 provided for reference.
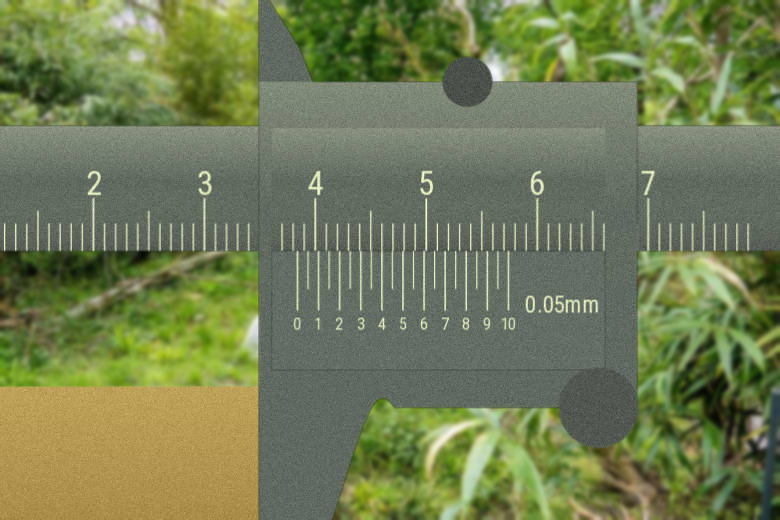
mm 38.4
